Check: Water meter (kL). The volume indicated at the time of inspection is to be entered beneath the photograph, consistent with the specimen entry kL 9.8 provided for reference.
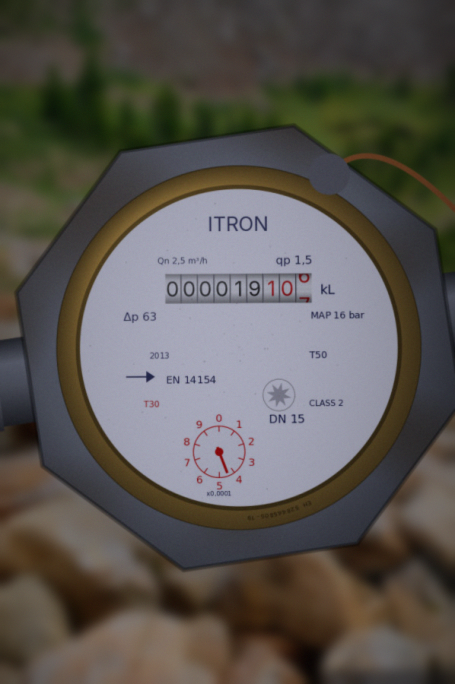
kL 19.1064
